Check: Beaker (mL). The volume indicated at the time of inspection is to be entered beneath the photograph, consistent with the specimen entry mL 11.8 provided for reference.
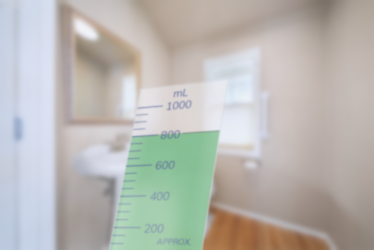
mL 800
